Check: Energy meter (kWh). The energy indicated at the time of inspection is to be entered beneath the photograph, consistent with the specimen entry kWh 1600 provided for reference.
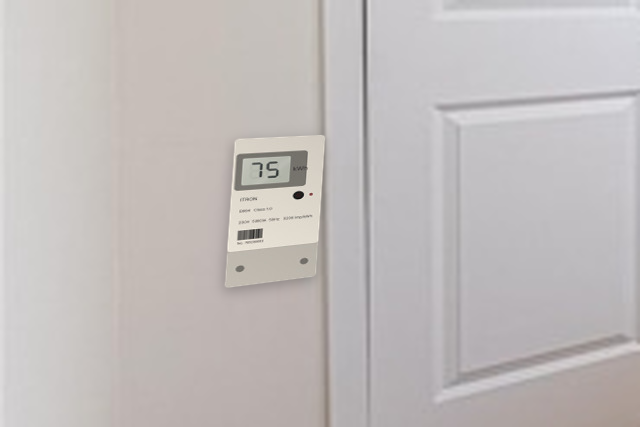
kWh 75
